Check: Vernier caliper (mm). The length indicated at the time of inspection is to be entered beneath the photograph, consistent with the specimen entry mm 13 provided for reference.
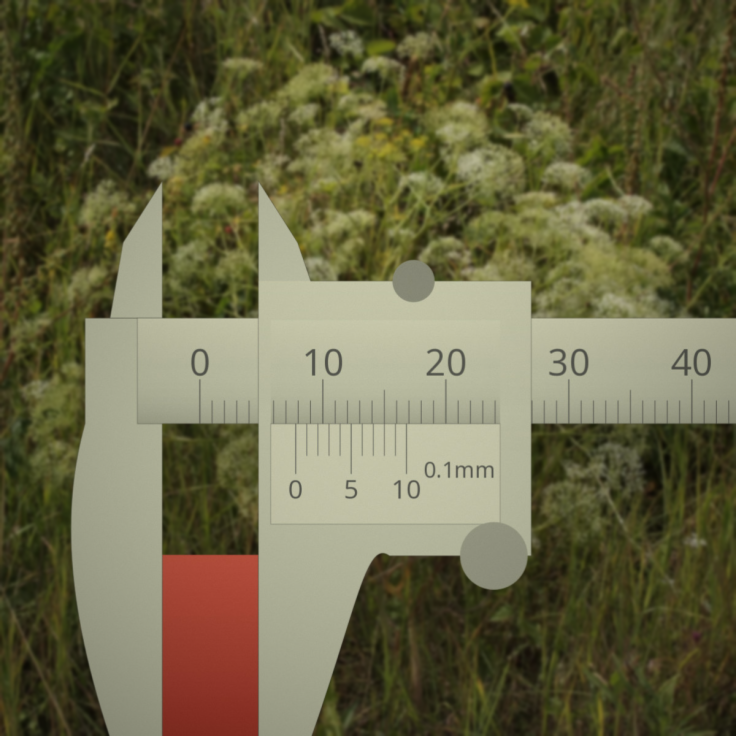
mm 7.8
